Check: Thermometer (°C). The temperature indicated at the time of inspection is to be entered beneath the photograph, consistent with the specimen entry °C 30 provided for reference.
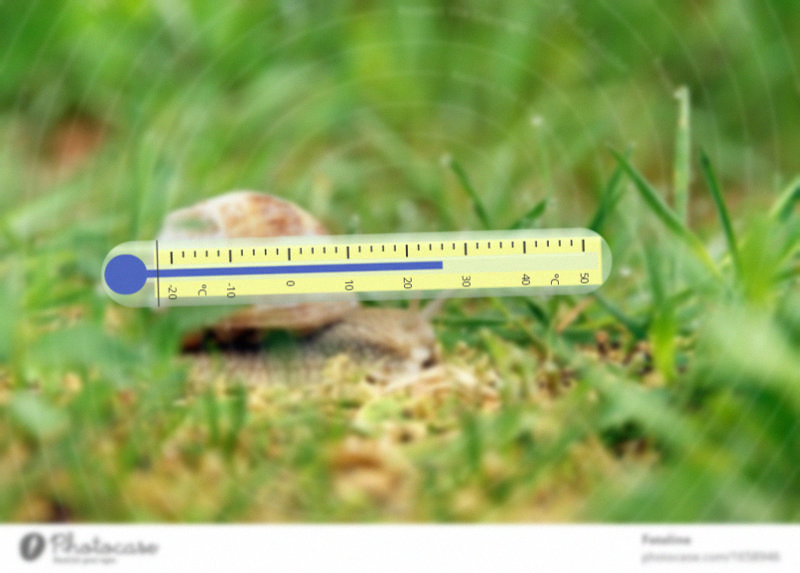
°C 26
